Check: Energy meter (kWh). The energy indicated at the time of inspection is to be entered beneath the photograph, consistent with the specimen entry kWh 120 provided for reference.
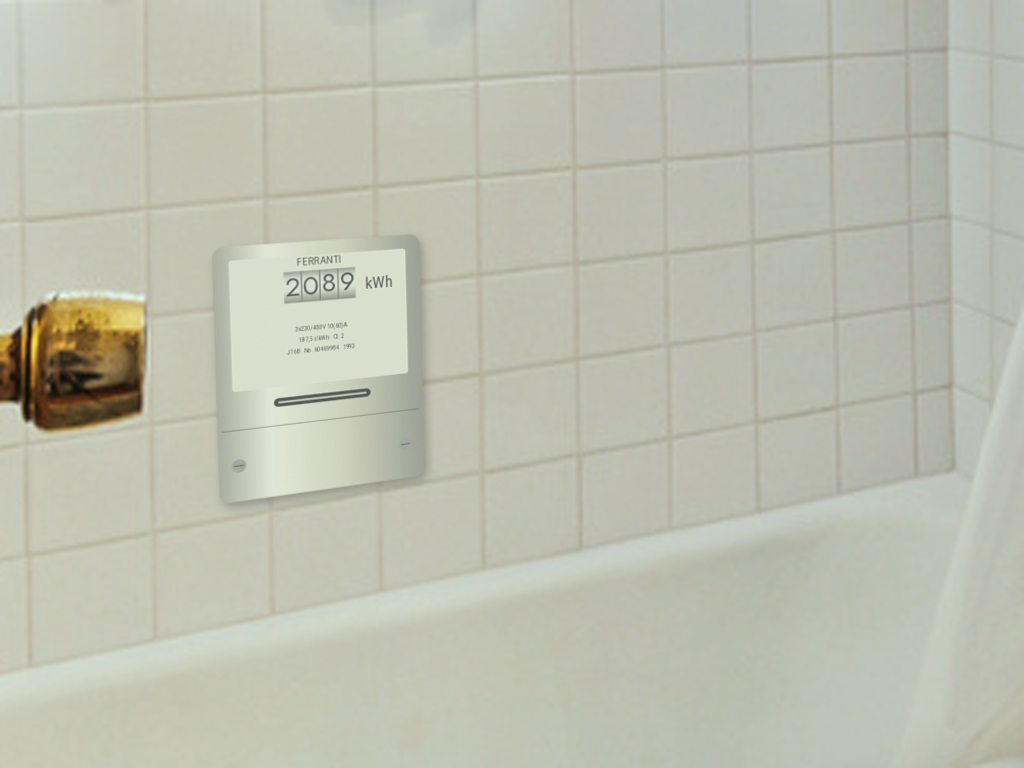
kWh 2089
